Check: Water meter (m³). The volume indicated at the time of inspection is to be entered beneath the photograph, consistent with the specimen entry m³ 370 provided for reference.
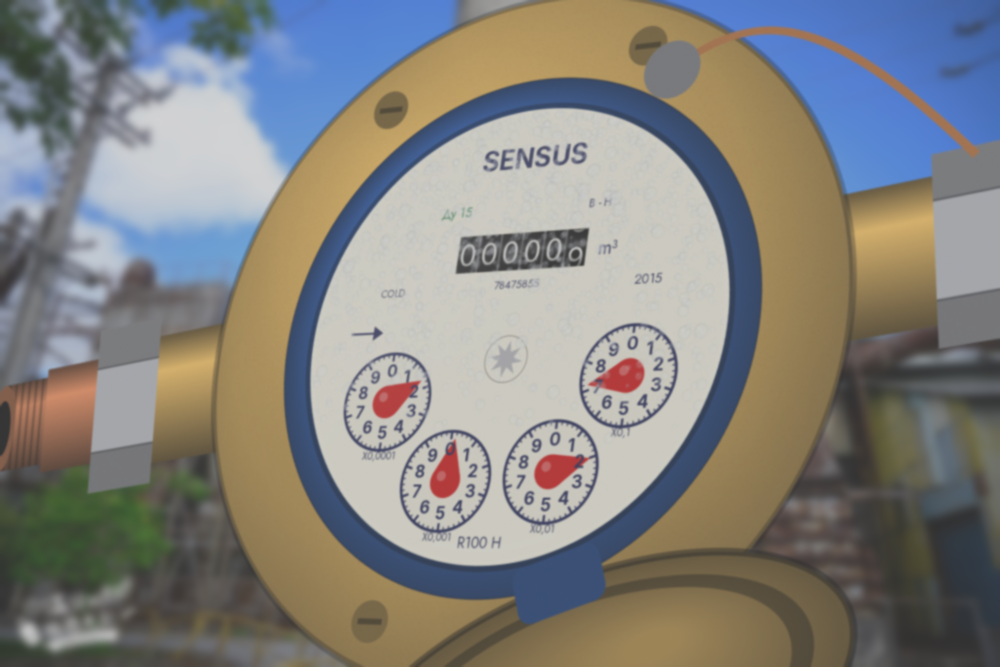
m³ 8.7201
